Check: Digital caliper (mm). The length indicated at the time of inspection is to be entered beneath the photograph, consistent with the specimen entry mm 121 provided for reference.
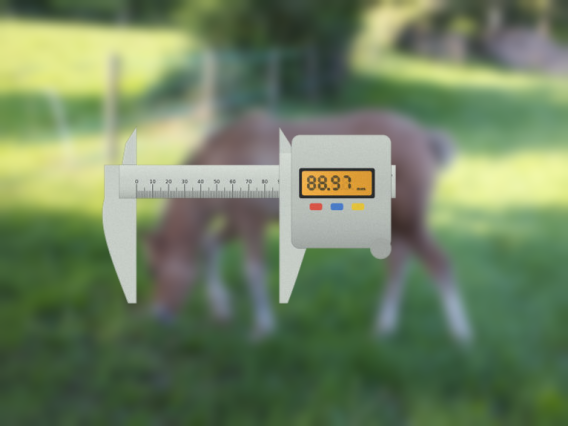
mm 88.97
